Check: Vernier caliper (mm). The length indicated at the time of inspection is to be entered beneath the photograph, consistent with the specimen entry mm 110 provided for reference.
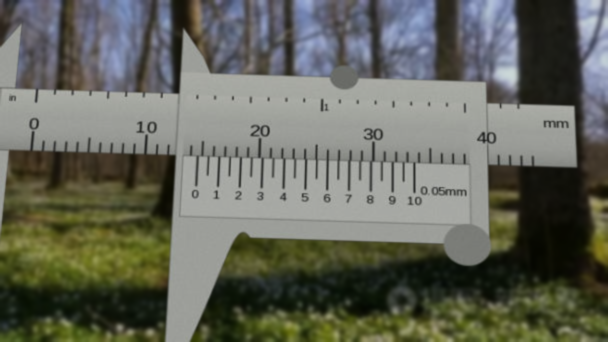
mm 14.6
